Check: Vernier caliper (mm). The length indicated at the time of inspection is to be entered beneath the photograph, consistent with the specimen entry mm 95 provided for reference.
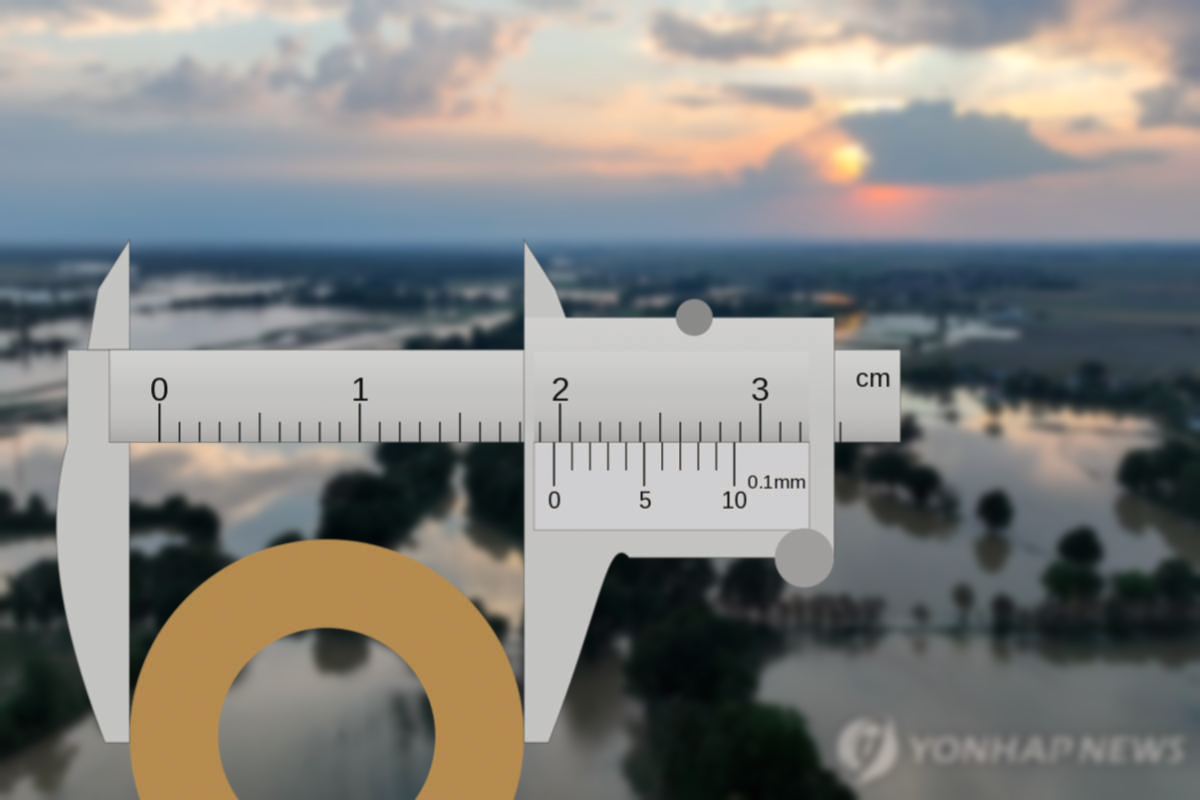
mm 19.7
